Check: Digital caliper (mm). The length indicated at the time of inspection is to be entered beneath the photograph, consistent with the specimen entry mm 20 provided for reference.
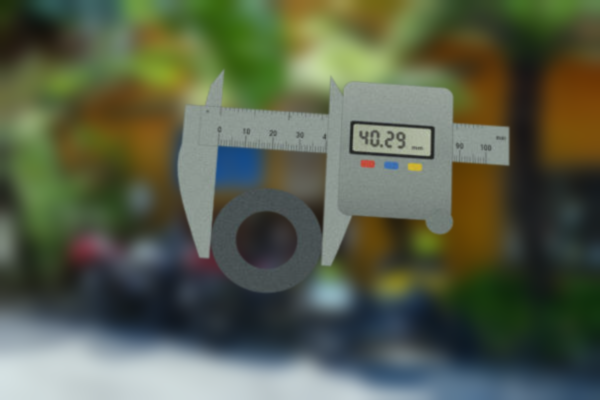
mm 40.29
